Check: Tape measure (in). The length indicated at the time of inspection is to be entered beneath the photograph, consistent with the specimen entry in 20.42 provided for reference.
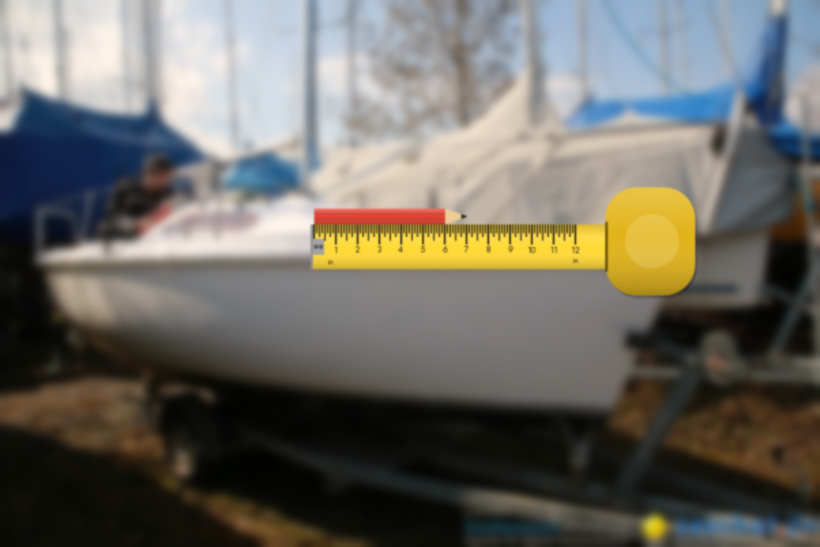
in 7
